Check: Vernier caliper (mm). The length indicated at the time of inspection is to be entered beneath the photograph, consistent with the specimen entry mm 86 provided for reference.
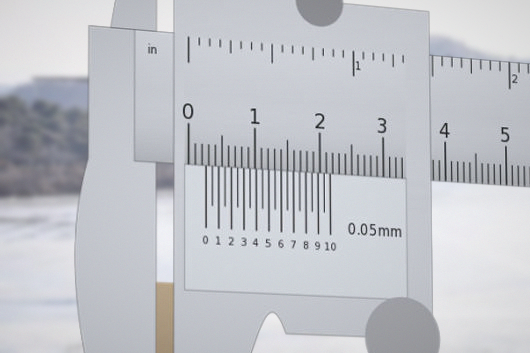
mm 2.6
